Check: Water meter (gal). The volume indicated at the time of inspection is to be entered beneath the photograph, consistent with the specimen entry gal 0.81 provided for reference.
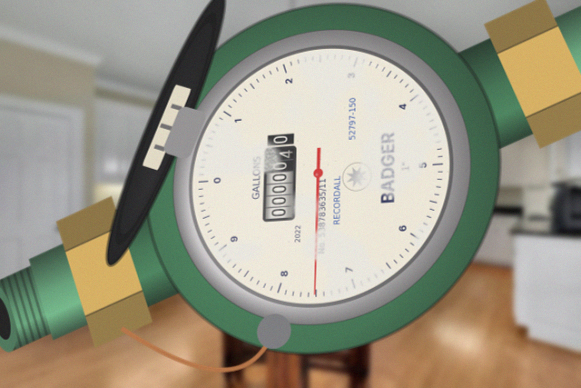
gal 37.5
